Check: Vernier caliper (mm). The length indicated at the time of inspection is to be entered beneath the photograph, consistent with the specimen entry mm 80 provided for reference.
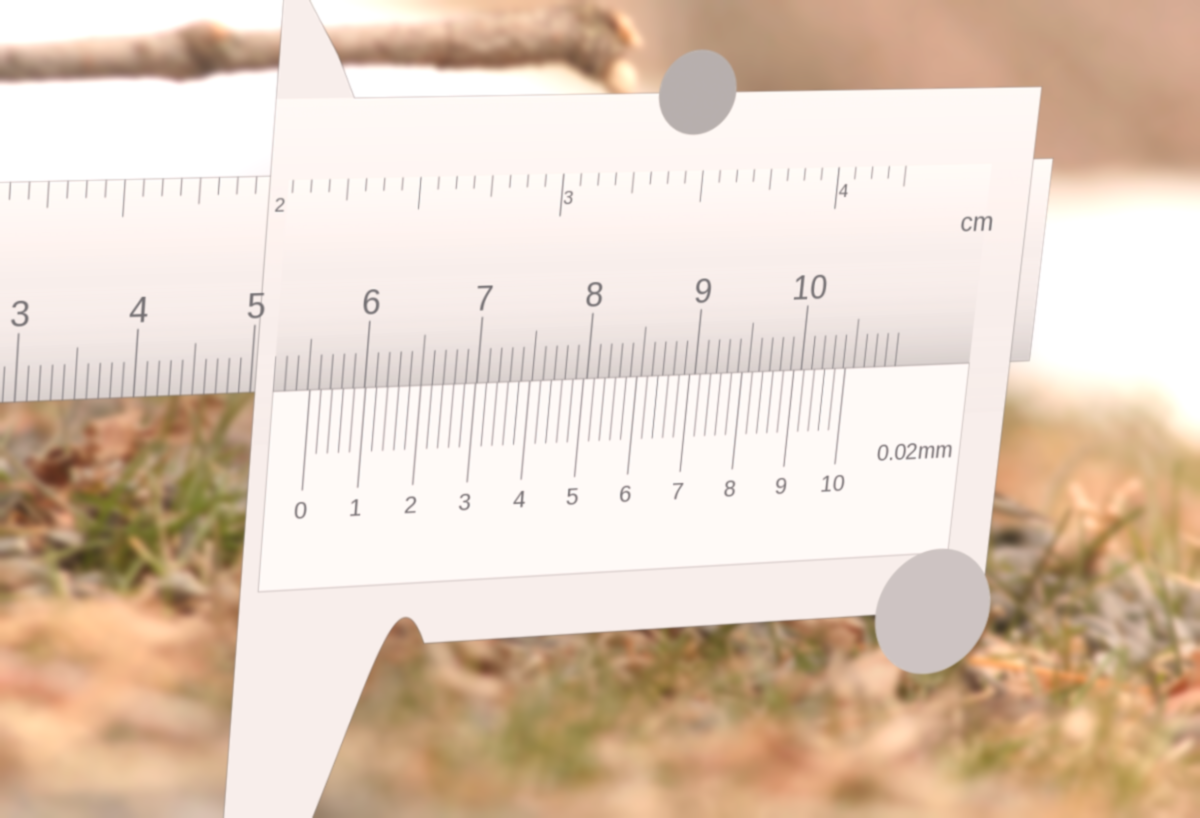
mm 55.2
